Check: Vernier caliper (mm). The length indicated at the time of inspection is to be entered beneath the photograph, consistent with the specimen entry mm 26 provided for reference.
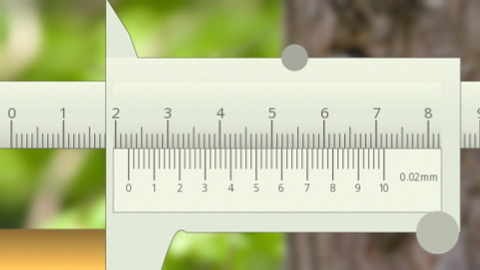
mm 22.5
